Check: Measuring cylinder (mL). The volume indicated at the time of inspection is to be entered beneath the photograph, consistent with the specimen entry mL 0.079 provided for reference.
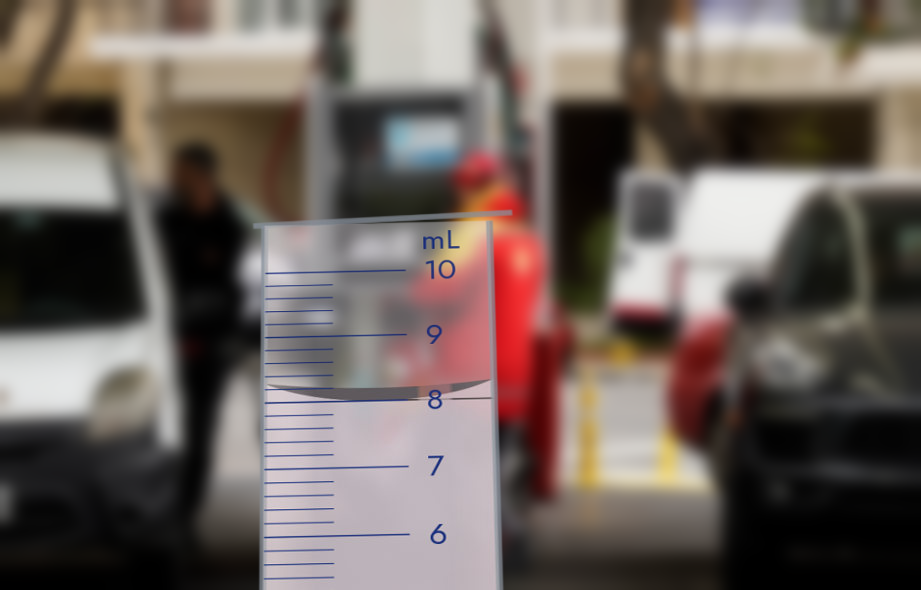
mL 8
